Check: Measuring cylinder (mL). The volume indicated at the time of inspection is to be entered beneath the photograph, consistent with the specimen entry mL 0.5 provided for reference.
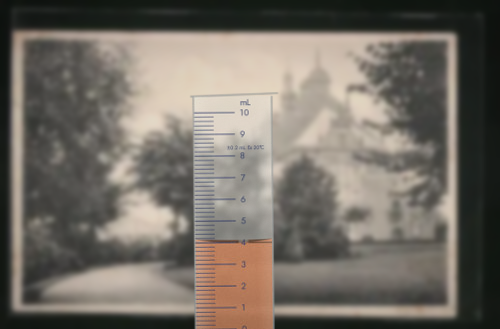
mL 4
